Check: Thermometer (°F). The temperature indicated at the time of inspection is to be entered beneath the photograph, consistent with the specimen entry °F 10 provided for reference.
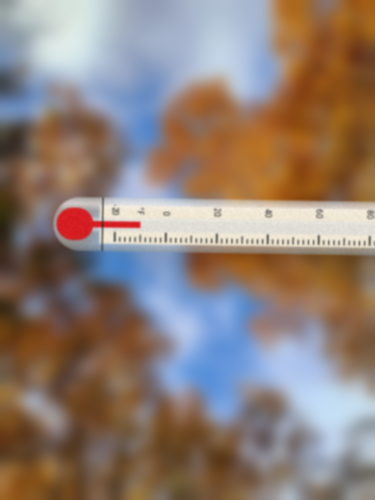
°F -10
